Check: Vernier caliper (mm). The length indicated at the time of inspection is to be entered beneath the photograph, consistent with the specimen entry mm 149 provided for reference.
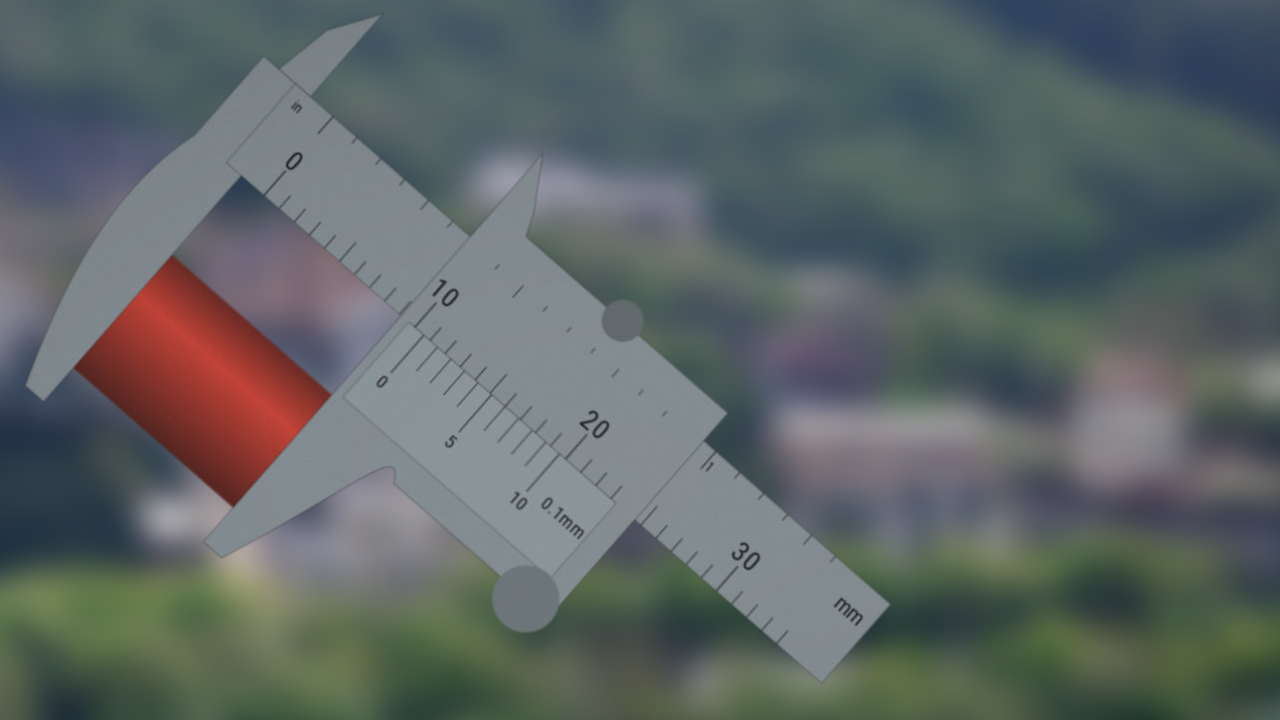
mm 10.6
